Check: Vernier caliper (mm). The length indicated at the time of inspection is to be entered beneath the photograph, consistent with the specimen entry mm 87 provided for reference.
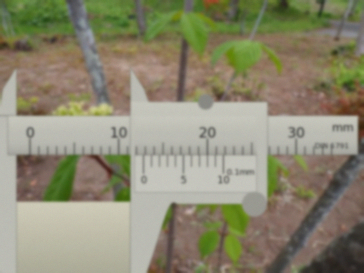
mm 12.8
